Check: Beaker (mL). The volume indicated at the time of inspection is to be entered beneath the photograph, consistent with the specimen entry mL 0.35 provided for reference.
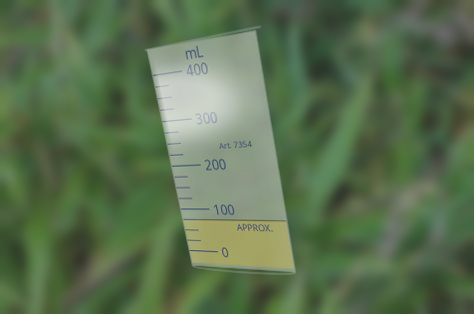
mL 75
